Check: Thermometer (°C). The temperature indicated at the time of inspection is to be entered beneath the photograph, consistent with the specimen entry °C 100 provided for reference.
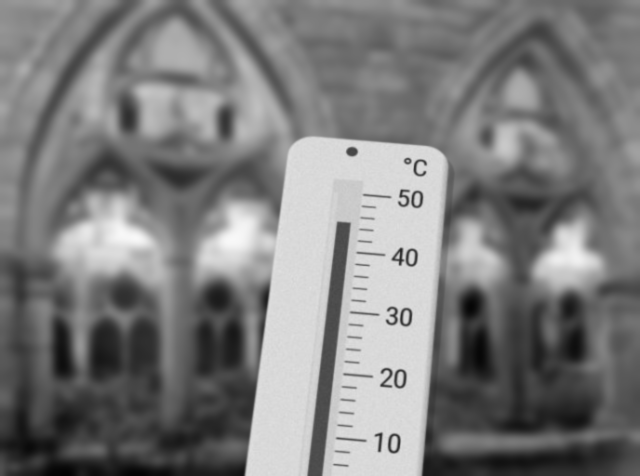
°C 45
